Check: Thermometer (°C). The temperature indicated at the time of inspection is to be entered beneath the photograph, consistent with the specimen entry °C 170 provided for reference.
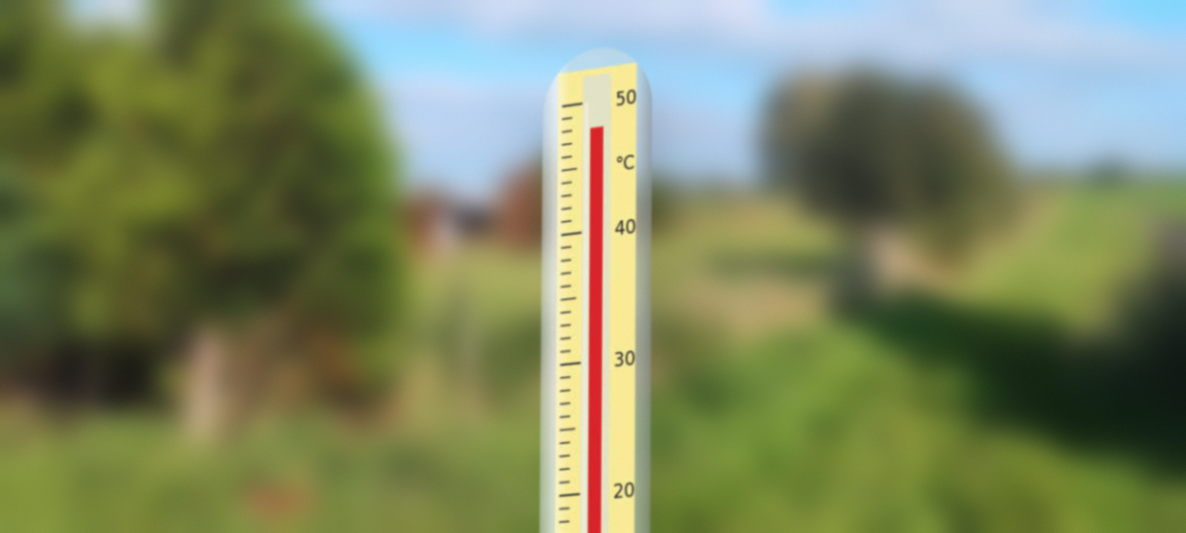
°C 48
